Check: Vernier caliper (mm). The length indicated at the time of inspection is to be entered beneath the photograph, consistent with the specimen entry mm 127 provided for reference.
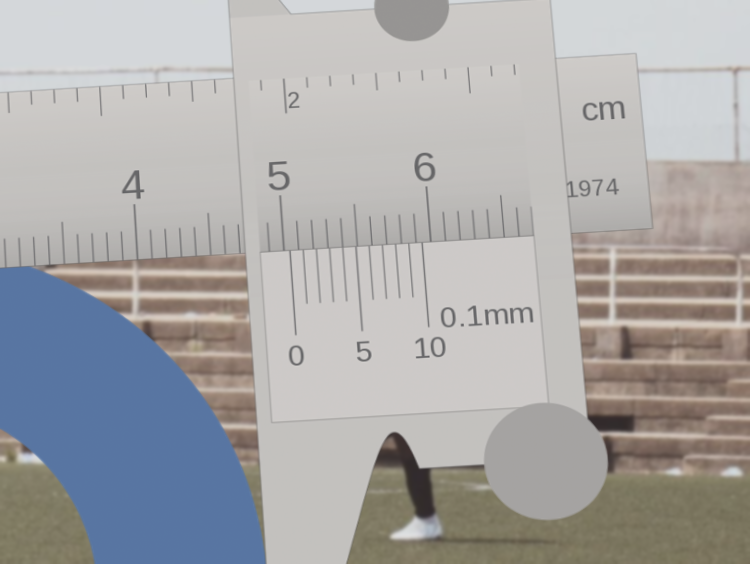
mm 50.4
